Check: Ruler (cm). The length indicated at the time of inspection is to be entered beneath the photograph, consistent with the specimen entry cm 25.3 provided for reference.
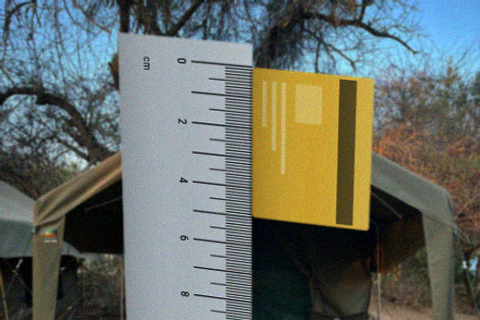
cm 5
